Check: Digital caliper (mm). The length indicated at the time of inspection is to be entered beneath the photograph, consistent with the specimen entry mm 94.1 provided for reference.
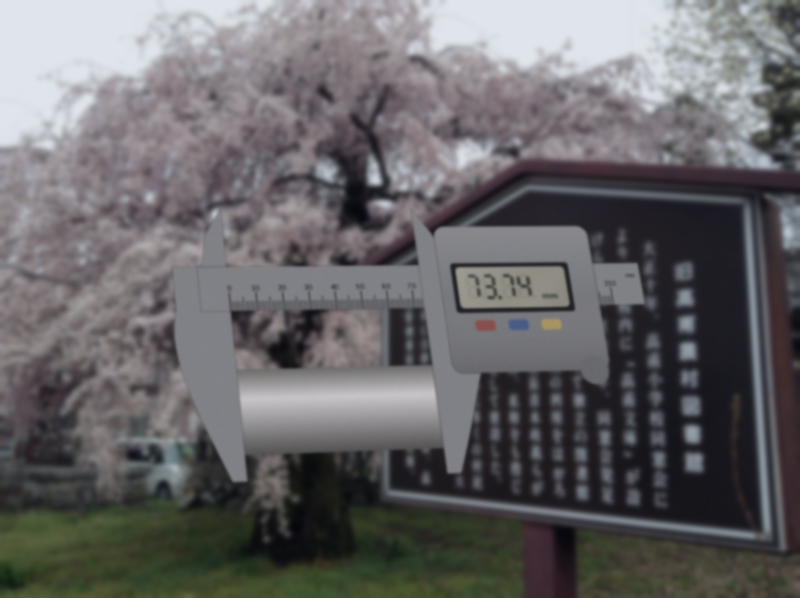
mm 73.74
